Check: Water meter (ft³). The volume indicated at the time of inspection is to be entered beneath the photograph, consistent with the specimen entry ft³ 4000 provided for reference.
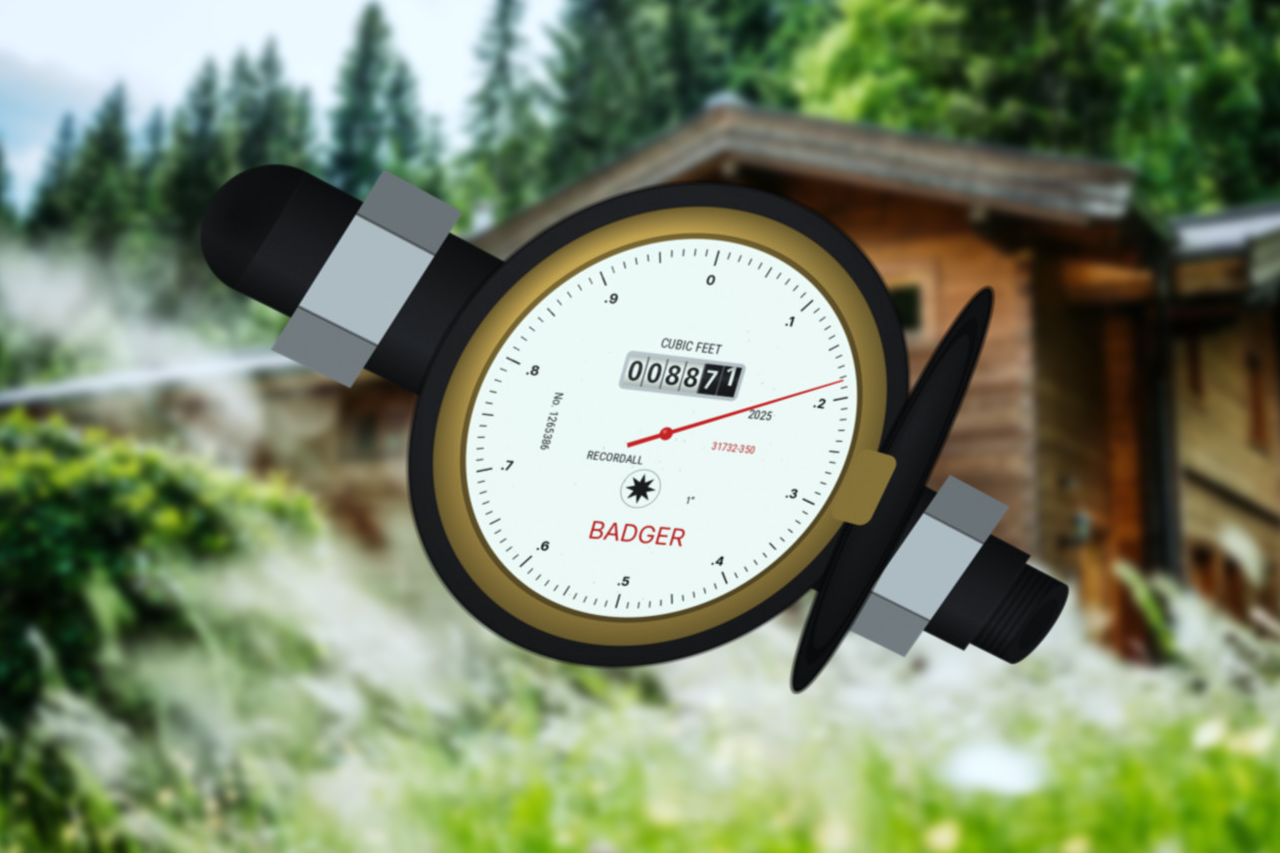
ft³ 8871.18
